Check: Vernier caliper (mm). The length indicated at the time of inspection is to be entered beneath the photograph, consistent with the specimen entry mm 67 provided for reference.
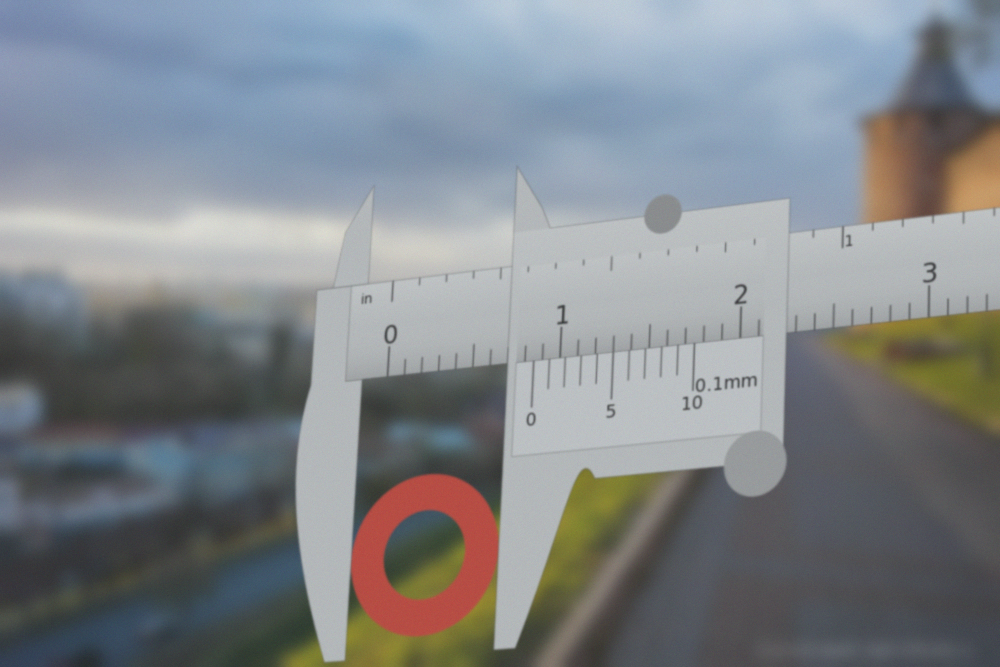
mm 8.5
